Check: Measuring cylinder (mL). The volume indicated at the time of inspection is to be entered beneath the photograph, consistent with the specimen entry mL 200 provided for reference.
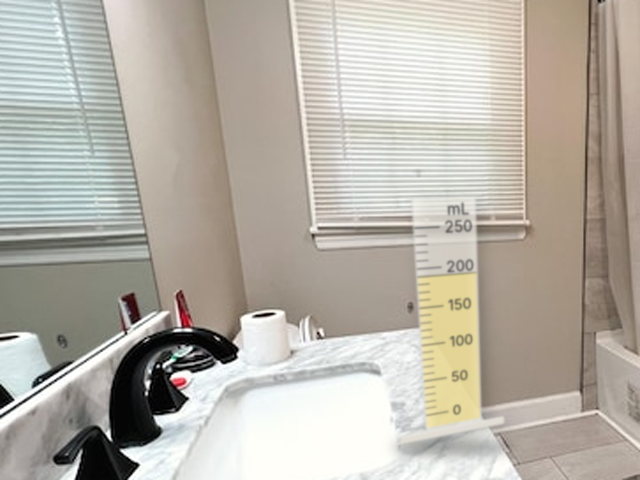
mL 190
